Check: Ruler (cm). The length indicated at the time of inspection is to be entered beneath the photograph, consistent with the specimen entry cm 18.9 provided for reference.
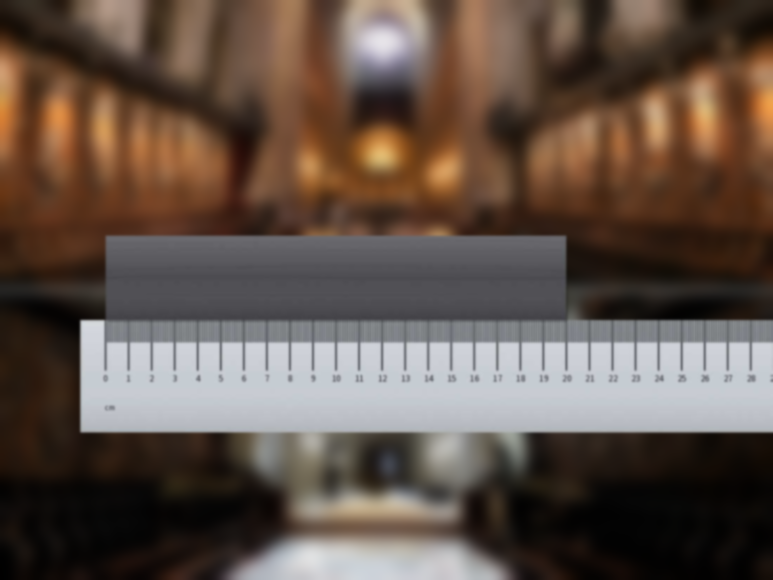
cm 20
